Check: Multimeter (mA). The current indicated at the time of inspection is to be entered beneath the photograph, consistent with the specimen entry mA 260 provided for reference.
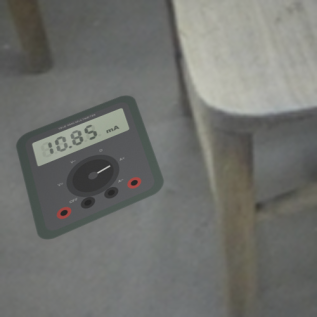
mA 10.85
